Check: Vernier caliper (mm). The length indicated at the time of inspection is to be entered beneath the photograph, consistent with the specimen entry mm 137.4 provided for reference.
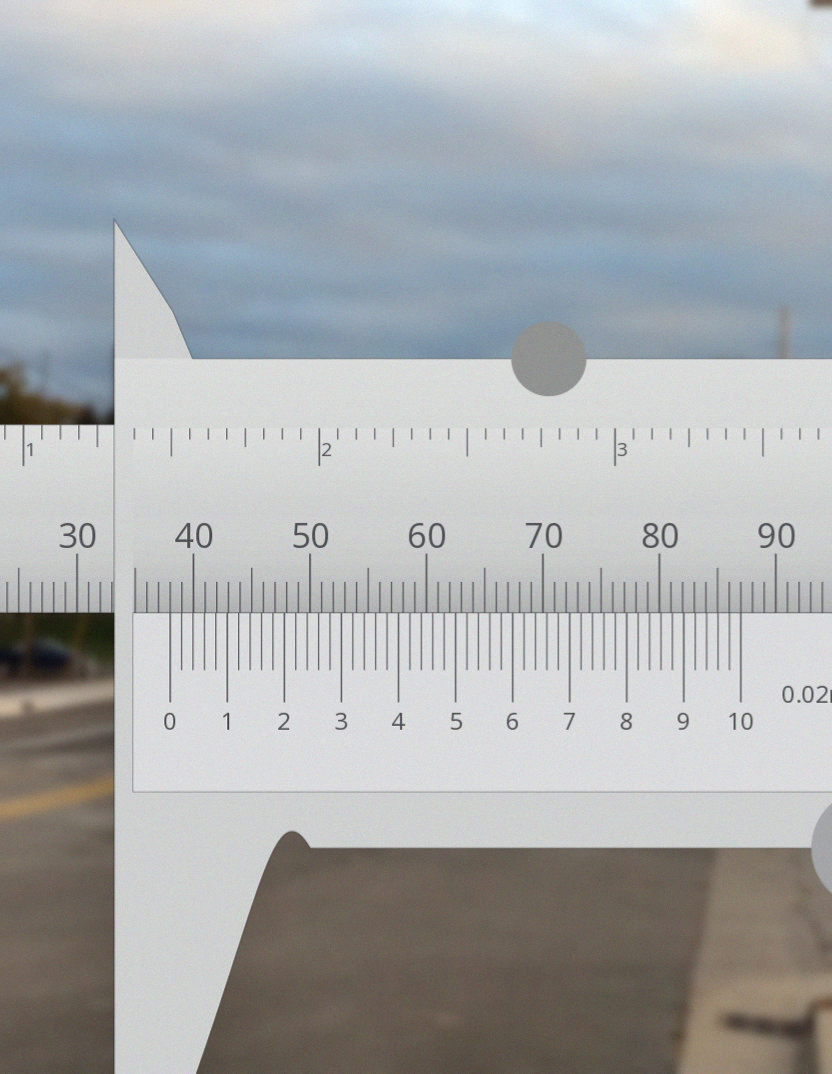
mm 38.0
